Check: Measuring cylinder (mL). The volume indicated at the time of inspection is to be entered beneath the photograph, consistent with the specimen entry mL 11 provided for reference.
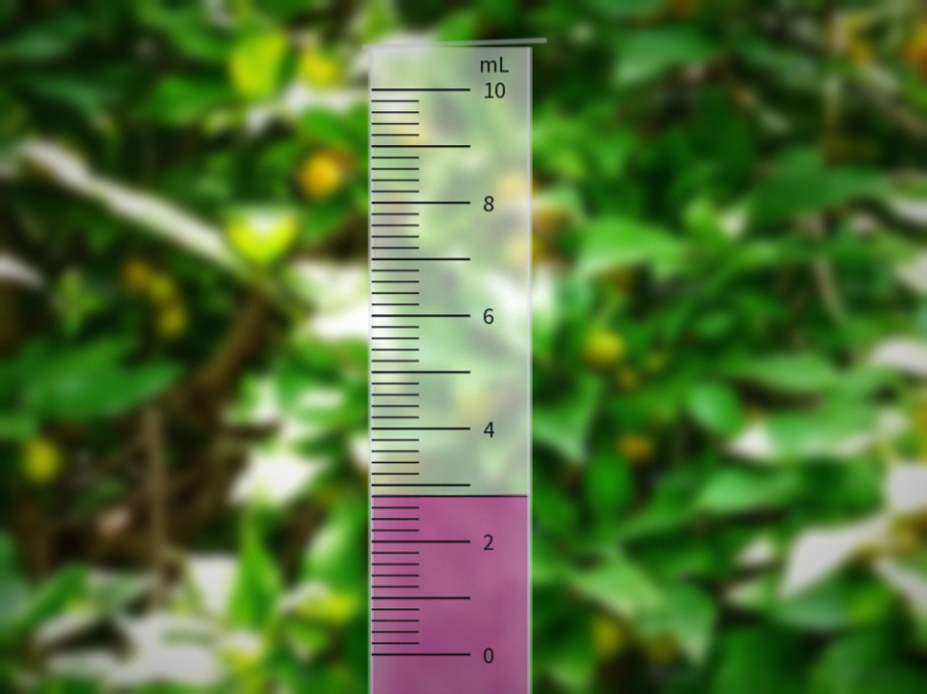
mL 2.8
